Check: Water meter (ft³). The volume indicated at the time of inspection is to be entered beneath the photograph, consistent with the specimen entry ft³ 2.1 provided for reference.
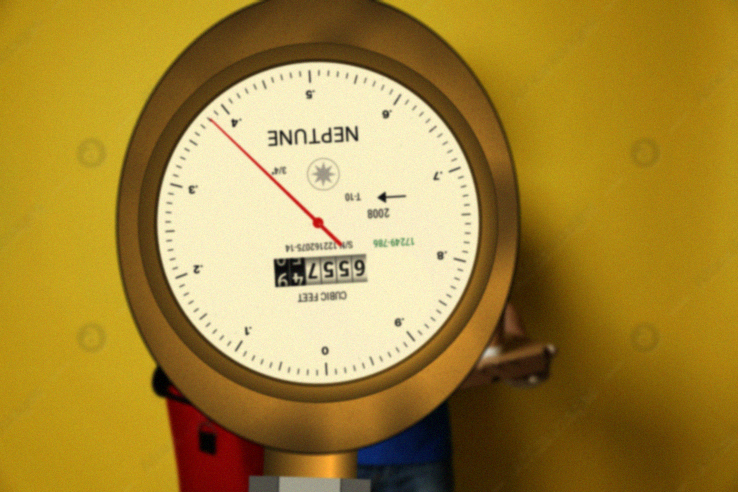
ft³ 655749.38
